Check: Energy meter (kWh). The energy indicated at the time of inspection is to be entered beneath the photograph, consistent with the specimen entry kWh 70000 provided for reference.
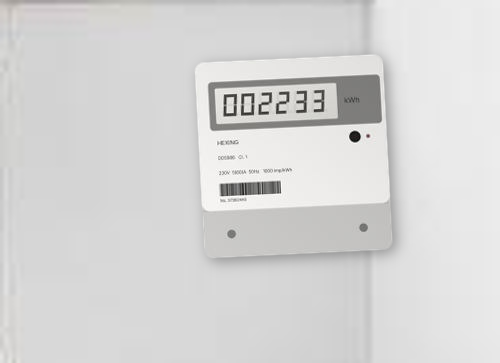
kWh 2233
